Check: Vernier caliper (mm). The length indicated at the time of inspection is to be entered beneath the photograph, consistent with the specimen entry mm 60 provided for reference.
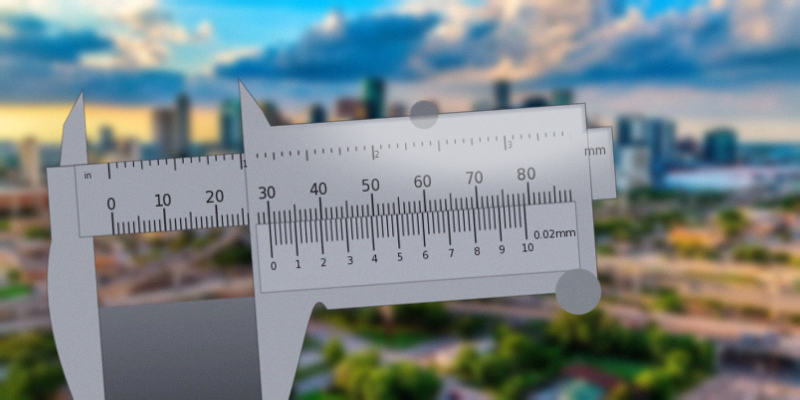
mm 30.0
